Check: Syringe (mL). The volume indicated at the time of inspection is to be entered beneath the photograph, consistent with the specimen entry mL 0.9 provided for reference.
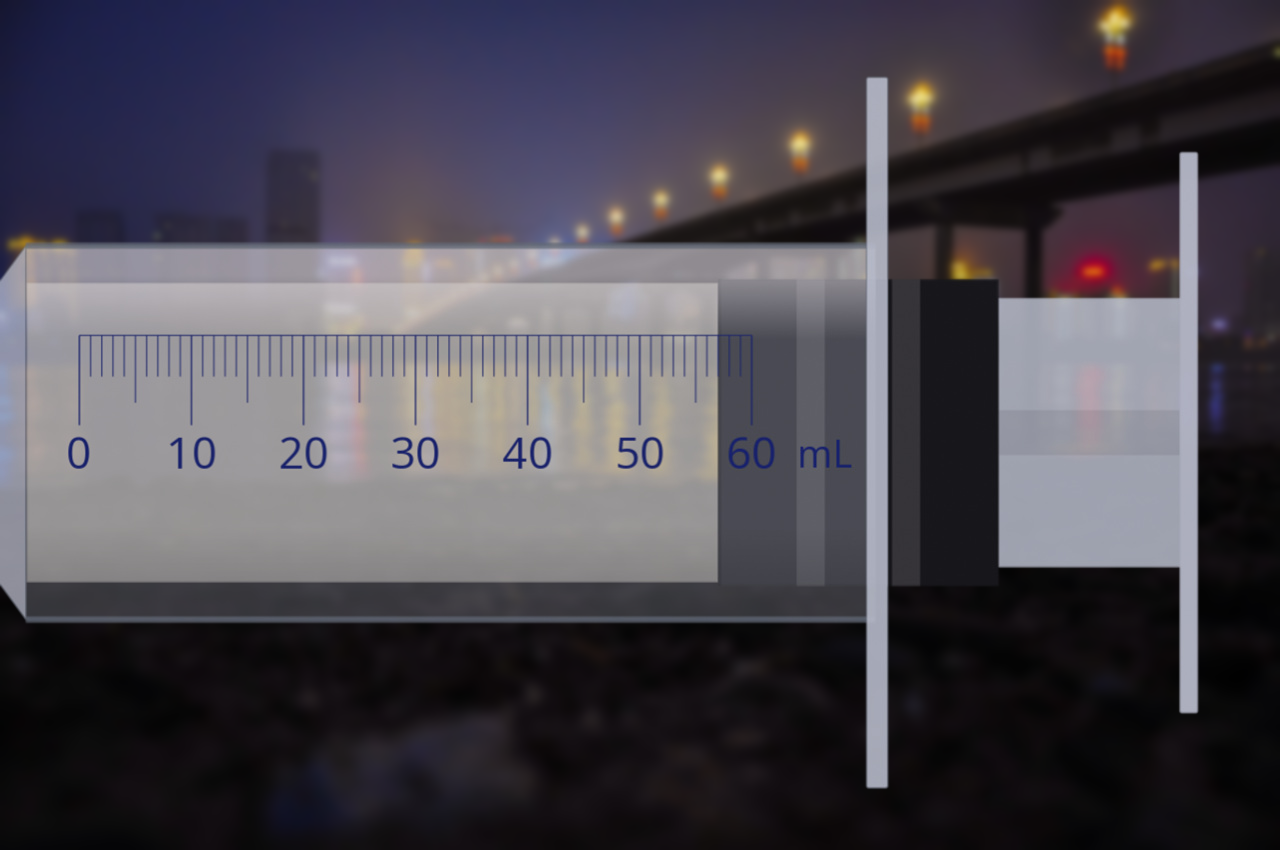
mL 57
